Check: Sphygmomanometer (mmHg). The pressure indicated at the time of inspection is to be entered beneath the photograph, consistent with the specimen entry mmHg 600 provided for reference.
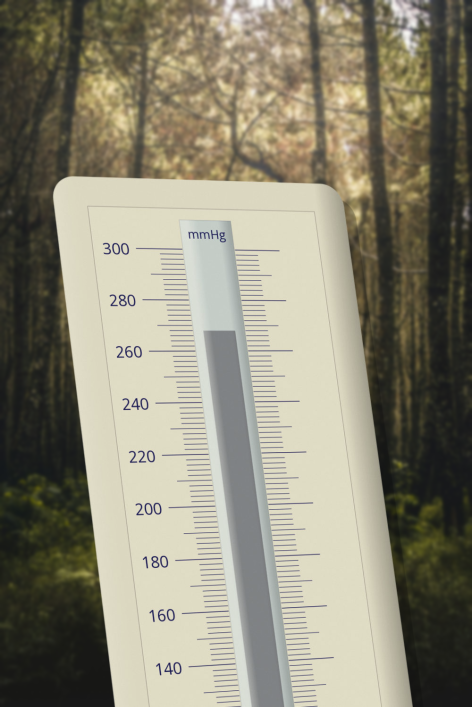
mmHg 268
